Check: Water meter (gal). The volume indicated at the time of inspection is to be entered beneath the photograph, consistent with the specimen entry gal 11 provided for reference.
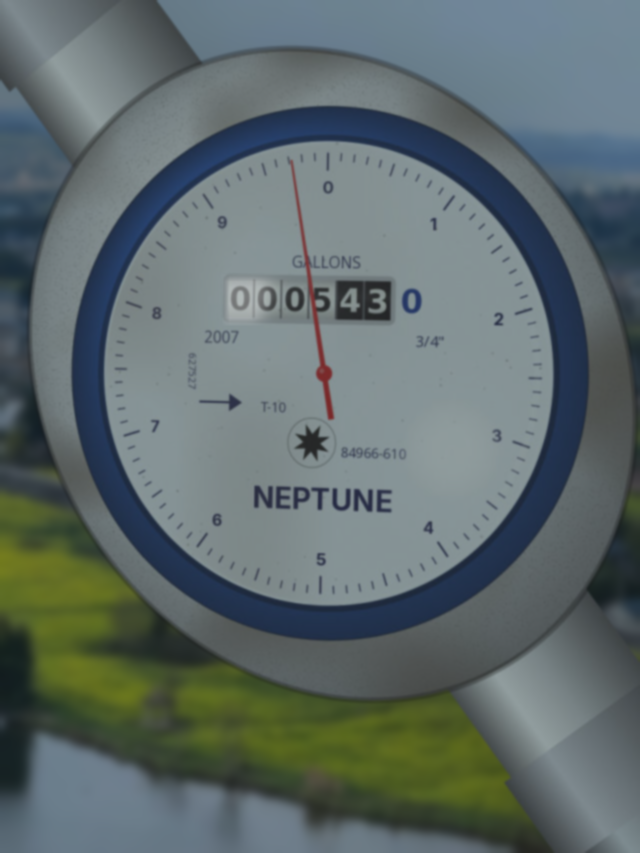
gal 5429.7
